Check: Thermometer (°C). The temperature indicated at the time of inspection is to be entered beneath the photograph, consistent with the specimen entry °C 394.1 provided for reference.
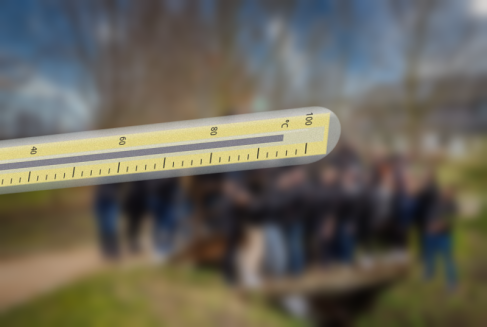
°C 95
